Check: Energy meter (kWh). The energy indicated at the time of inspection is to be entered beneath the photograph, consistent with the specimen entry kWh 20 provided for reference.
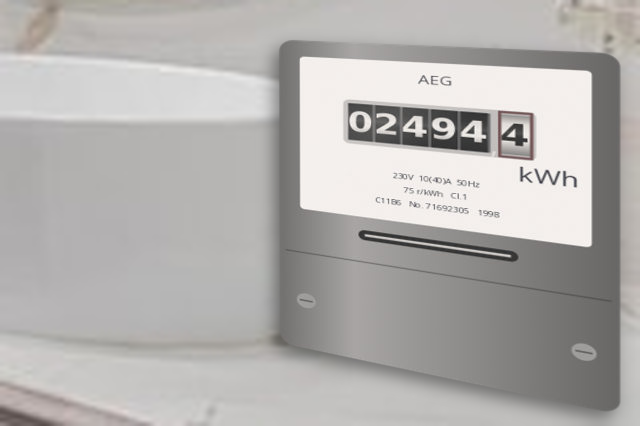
kWh 2494.4
